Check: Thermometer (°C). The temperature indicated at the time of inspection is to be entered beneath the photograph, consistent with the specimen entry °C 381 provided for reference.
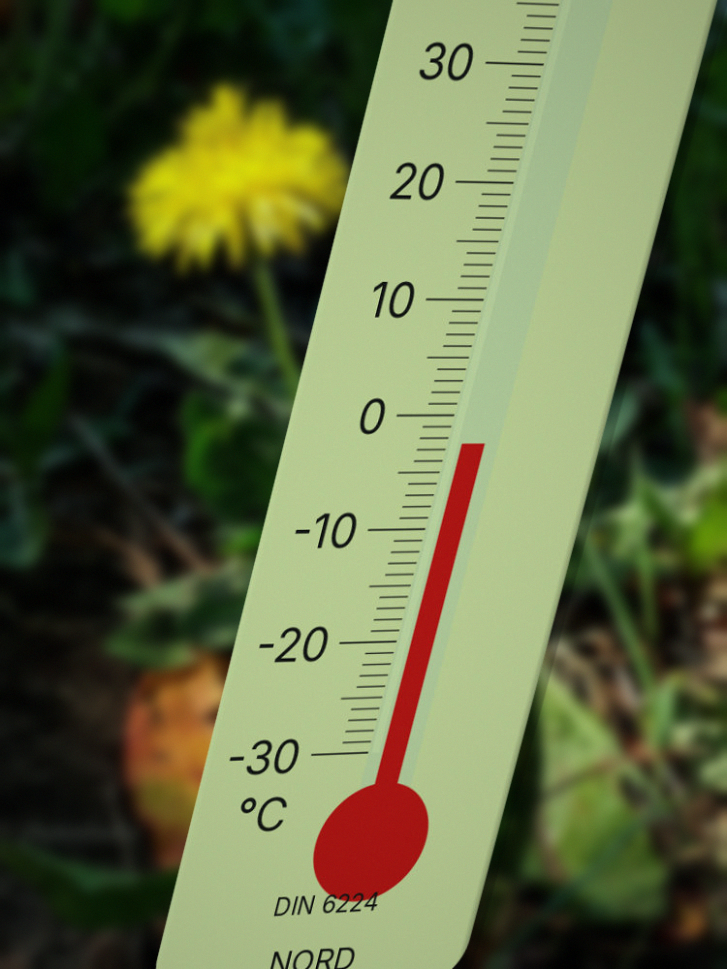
°C -2.5
